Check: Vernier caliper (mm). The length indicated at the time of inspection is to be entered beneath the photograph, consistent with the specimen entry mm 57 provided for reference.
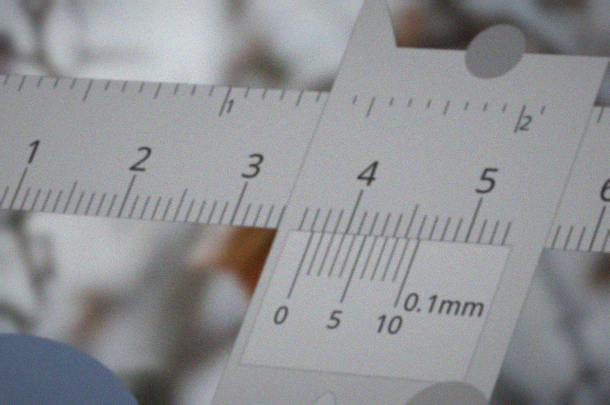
mm 37.2
